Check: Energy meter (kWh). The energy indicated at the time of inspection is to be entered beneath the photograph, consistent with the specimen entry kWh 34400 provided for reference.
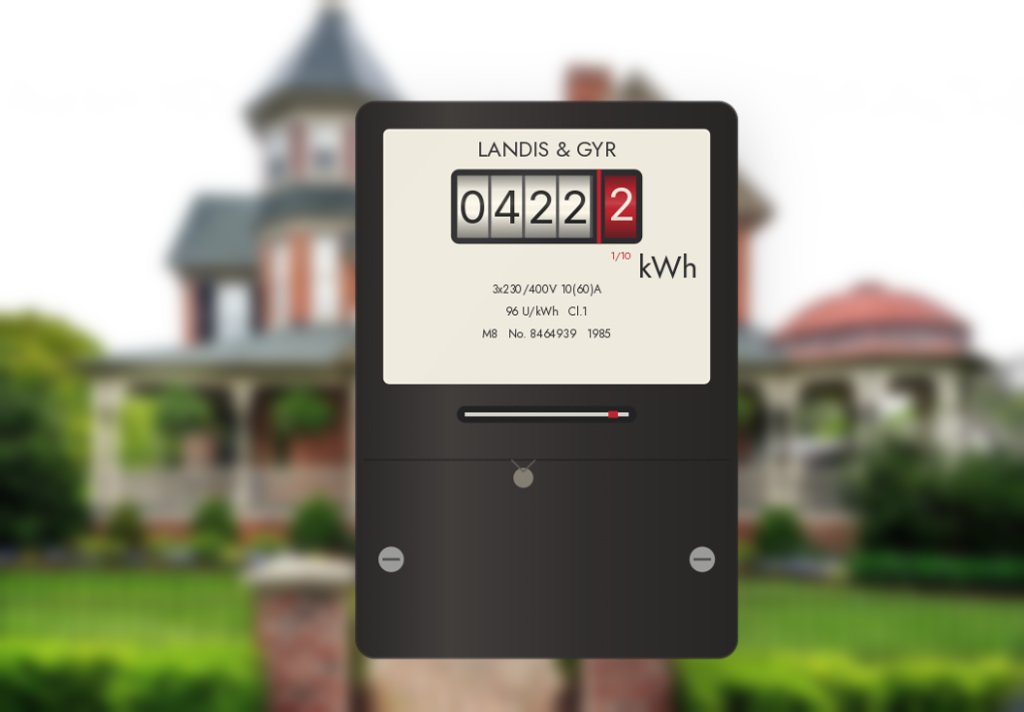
kWh 422.2
